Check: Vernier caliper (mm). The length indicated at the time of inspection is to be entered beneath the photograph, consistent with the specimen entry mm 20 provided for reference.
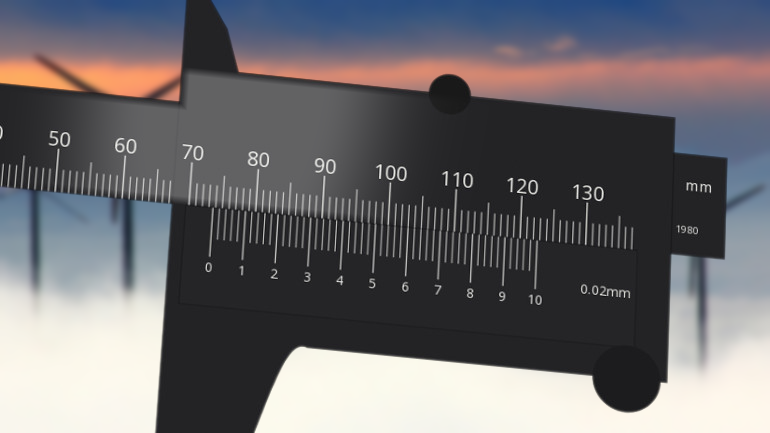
mm 73.6
